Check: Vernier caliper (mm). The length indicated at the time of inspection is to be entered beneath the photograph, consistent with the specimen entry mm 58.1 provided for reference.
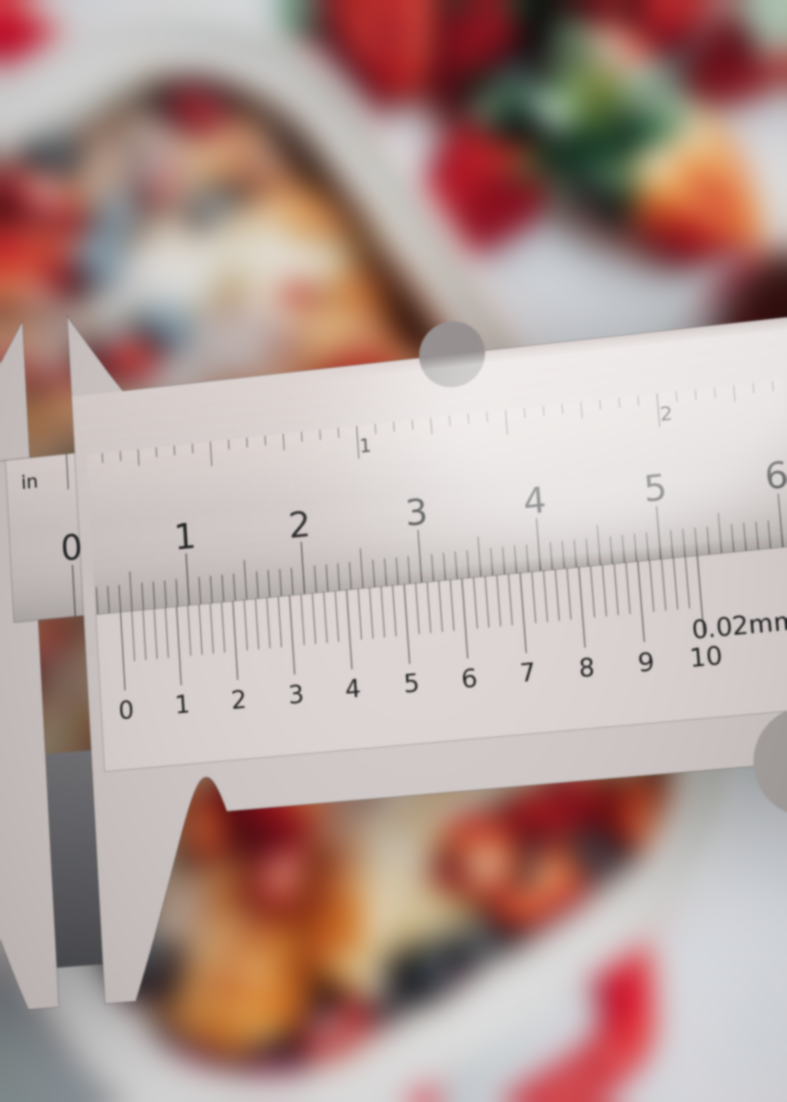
mm 4.0
